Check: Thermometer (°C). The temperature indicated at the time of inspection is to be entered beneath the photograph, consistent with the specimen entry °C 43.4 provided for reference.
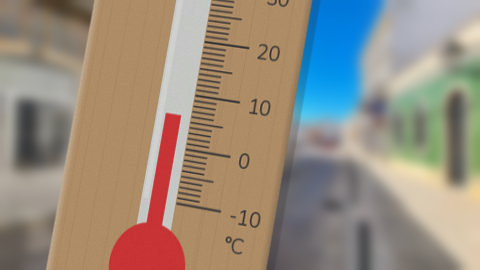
°C 6
